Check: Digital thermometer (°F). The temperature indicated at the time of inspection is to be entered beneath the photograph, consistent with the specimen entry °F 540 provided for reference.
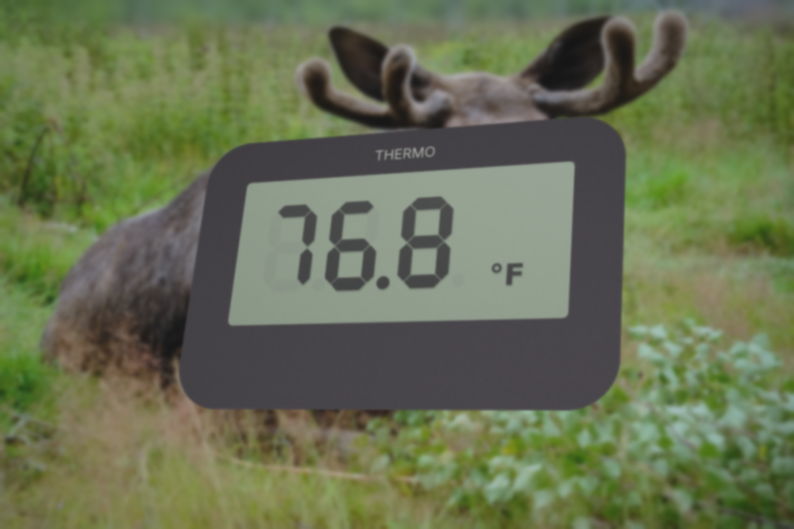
°F 76.8
